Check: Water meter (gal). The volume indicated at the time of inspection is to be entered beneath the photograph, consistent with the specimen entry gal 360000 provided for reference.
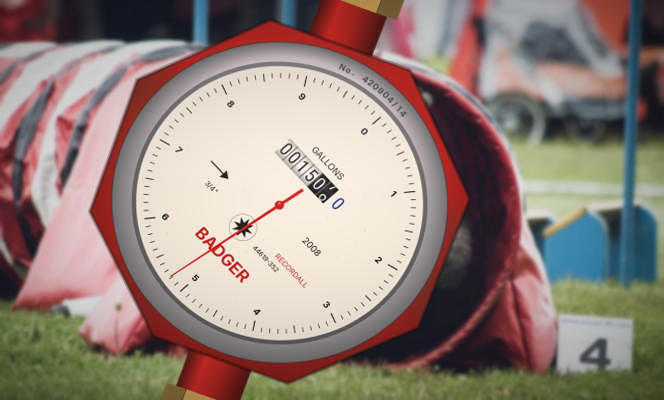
gal 15075.2
